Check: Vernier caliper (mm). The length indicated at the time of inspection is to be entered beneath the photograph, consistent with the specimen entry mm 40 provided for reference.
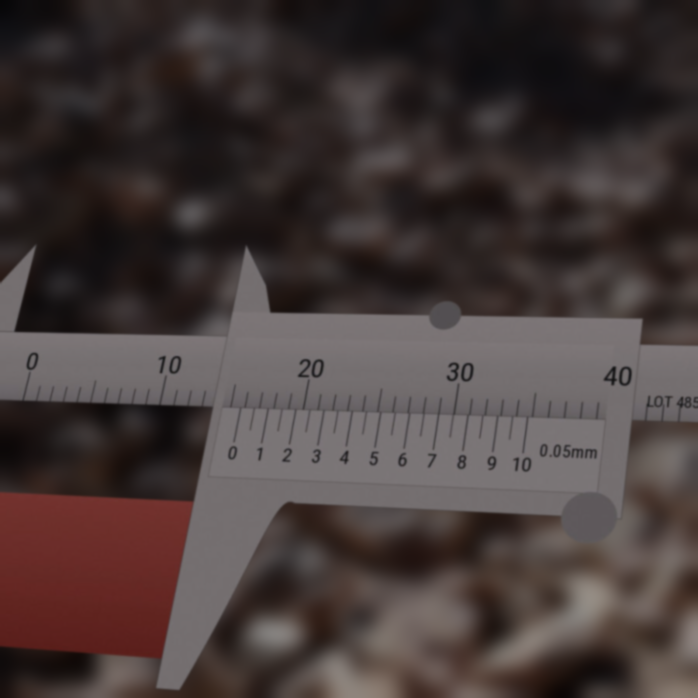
mm 15.7
